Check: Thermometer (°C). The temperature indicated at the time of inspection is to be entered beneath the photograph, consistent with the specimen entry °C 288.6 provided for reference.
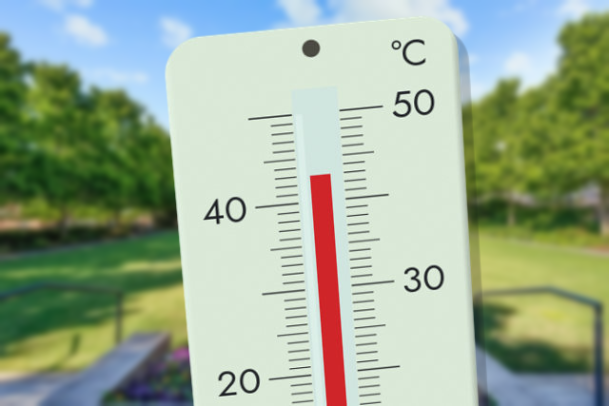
°C 43
